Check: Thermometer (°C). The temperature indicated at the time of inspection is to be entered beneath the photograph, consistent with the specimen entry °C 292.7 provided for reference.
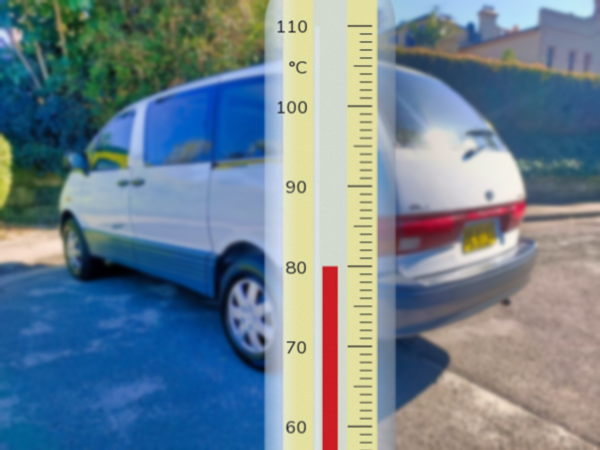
°C 80
